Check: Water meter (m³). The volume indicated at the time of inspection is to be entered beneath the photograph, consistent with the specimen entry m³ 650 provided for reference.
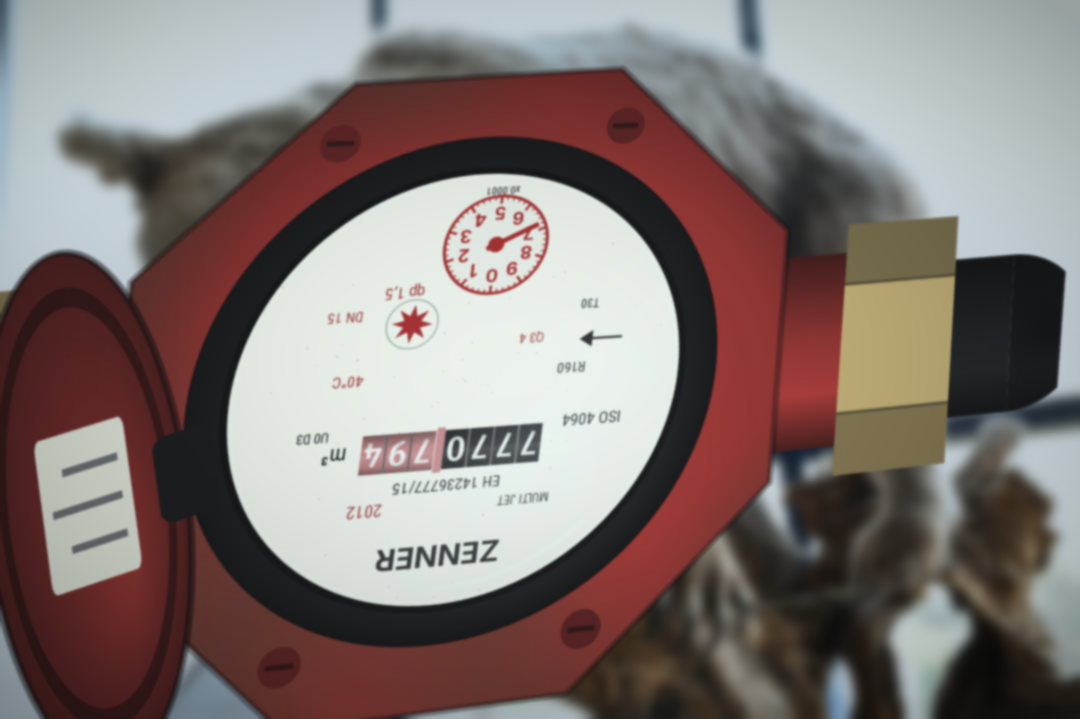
m³ 7770.7946
